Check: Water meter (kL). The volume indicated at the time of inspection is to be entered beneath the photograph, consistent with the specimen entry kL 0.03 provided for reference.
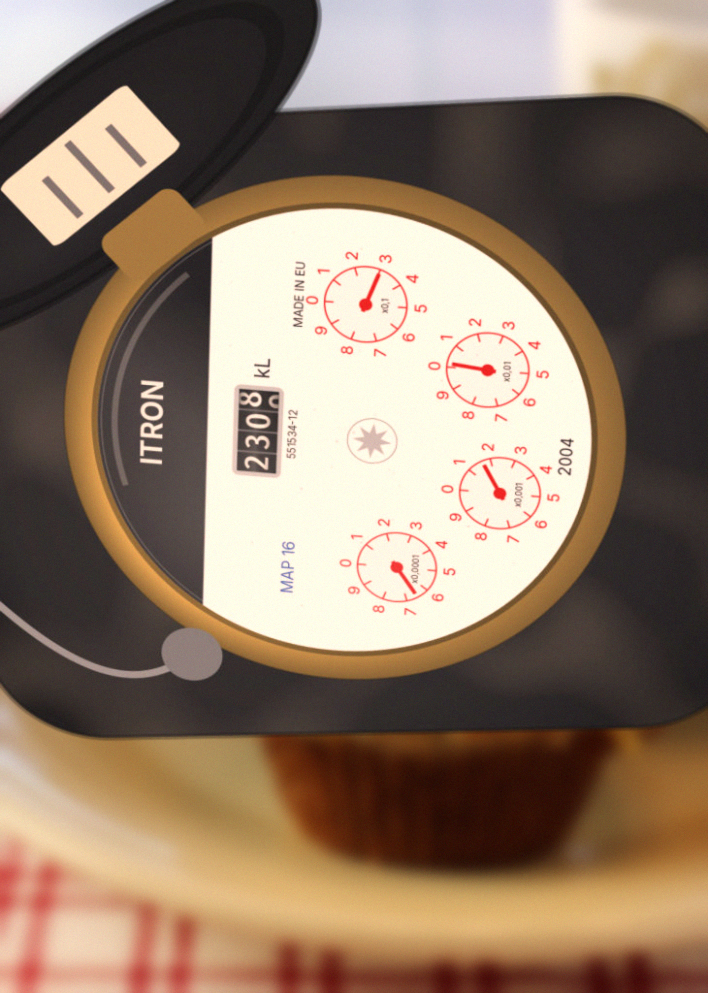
kL 2308.3016
